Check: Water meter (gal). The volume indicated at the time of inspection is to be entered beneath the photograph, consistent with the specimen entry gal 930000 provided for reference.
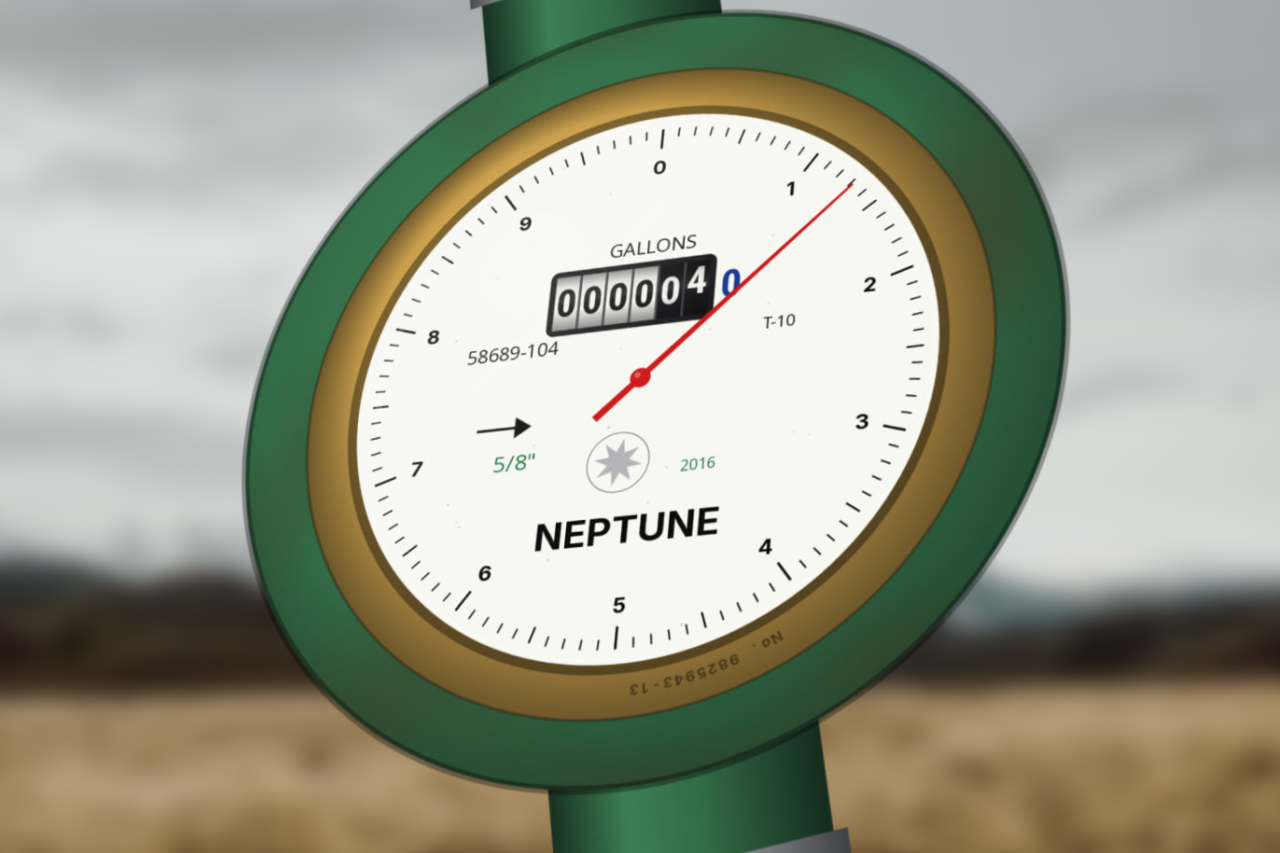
gal 41.3
